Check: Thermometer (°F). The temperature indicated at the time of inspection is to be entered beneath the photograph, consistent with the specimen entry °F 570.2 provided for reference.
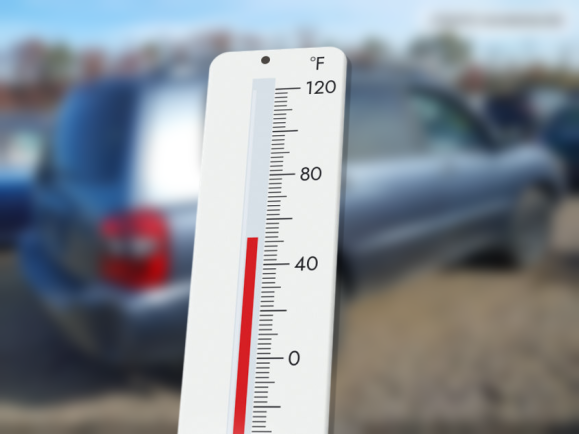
°F 52
